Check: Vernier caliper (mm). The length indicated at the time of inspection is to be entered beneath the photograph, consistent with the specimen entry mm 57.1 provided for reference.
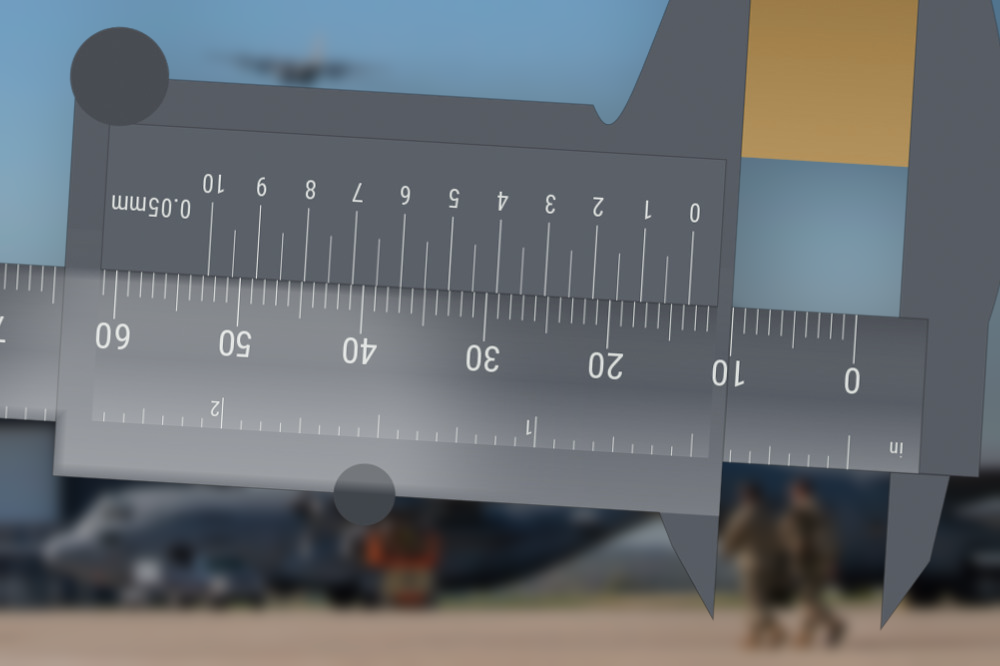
mm 13.6
